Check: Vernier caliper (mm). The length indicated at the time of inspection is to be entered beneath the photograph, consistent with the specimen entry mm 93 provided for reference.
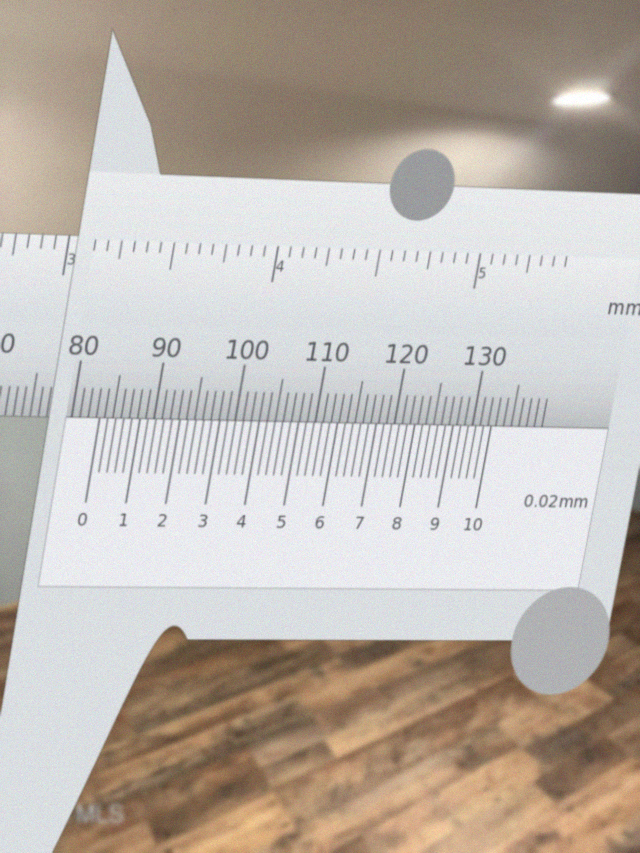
mm 83.4
